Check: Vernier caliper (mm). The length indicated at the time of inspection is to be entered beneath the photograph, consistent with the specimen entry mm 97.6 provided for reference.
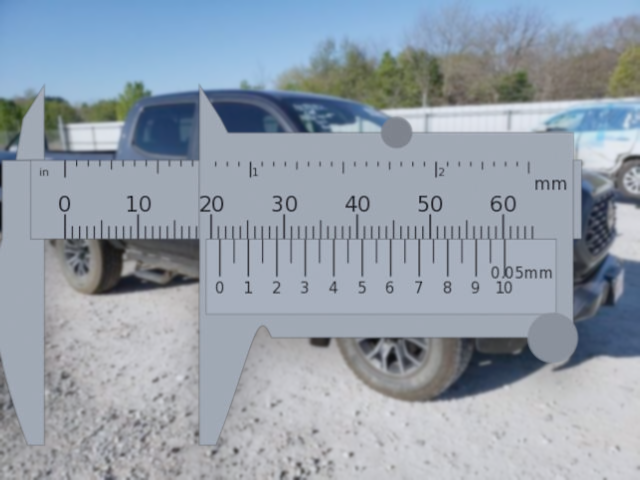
mm 21.2
